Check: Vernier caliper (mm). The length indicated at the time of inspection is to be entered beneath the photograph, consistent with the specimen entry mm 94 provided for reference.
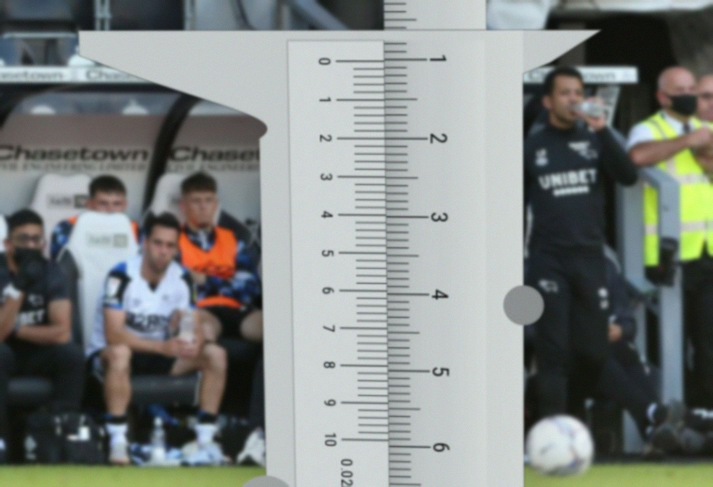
mm 10.2
